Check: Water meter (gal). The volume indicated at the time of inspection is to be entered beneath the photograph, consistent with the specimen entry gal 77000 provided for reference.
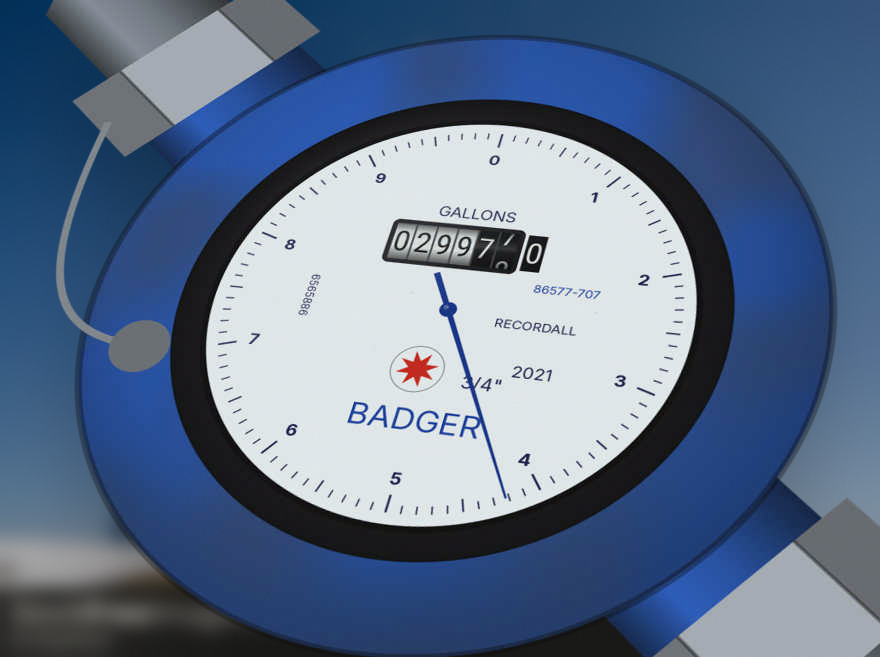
gal 299774.2
